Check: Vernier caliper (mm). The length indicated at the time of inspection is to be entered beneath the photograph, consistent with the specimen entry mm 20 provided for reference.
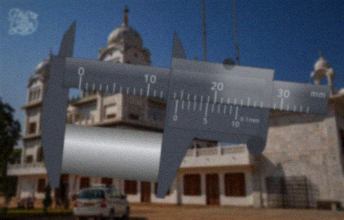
mm 14.4
